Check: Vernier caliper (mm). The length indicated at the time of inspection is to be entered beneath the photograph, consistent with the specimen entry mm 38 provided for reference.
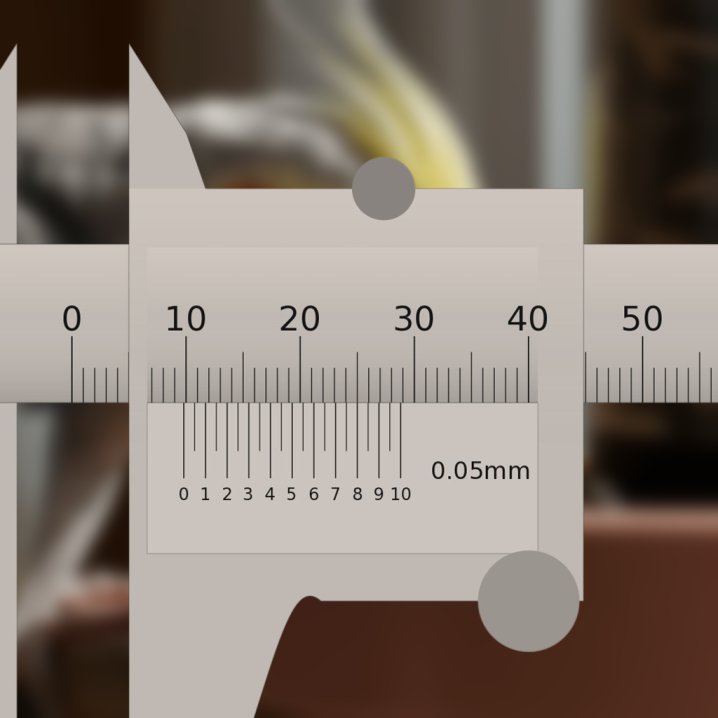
mm 9.8
